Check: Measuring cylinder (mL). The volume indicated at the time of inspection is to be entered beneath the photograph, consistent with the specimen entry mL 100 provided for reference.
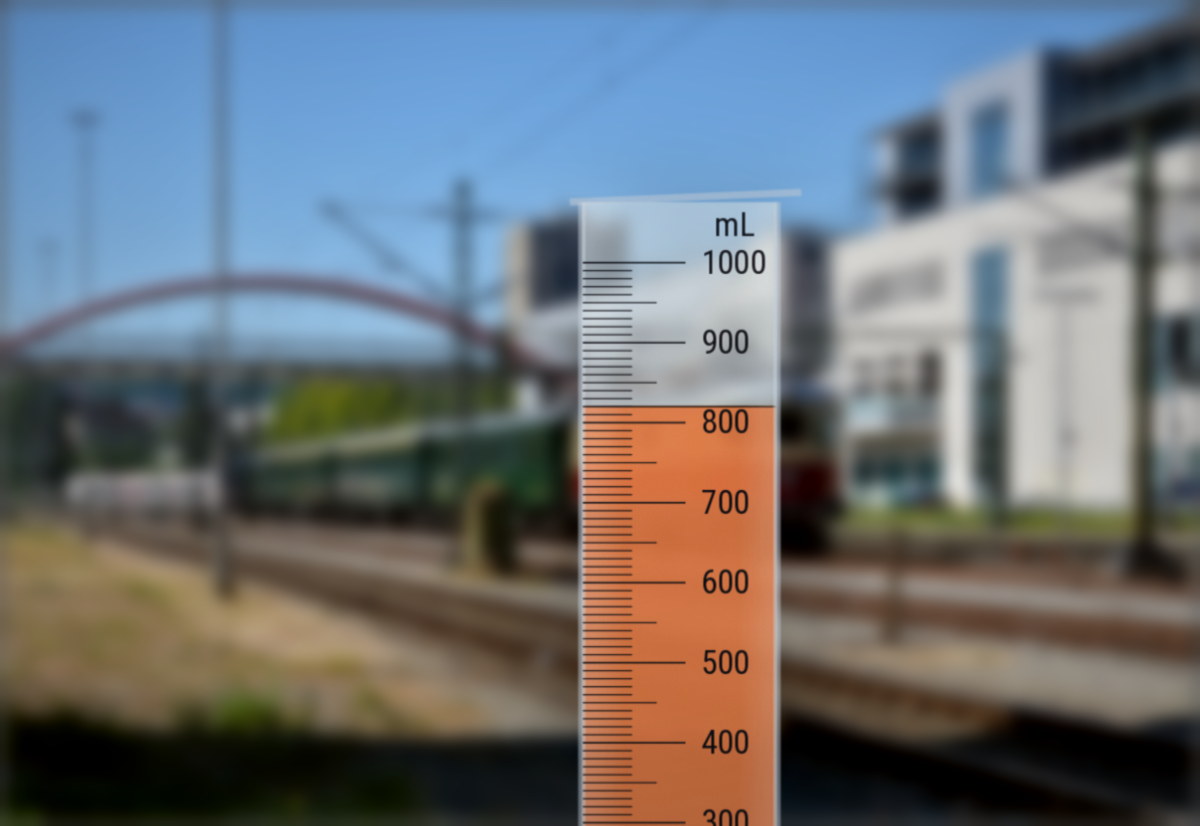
mL 820
